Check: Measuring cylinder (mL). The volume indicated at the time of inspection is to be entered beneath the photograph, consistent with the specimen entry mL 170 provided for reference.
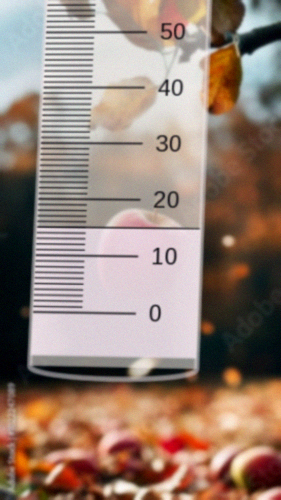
mL 15
